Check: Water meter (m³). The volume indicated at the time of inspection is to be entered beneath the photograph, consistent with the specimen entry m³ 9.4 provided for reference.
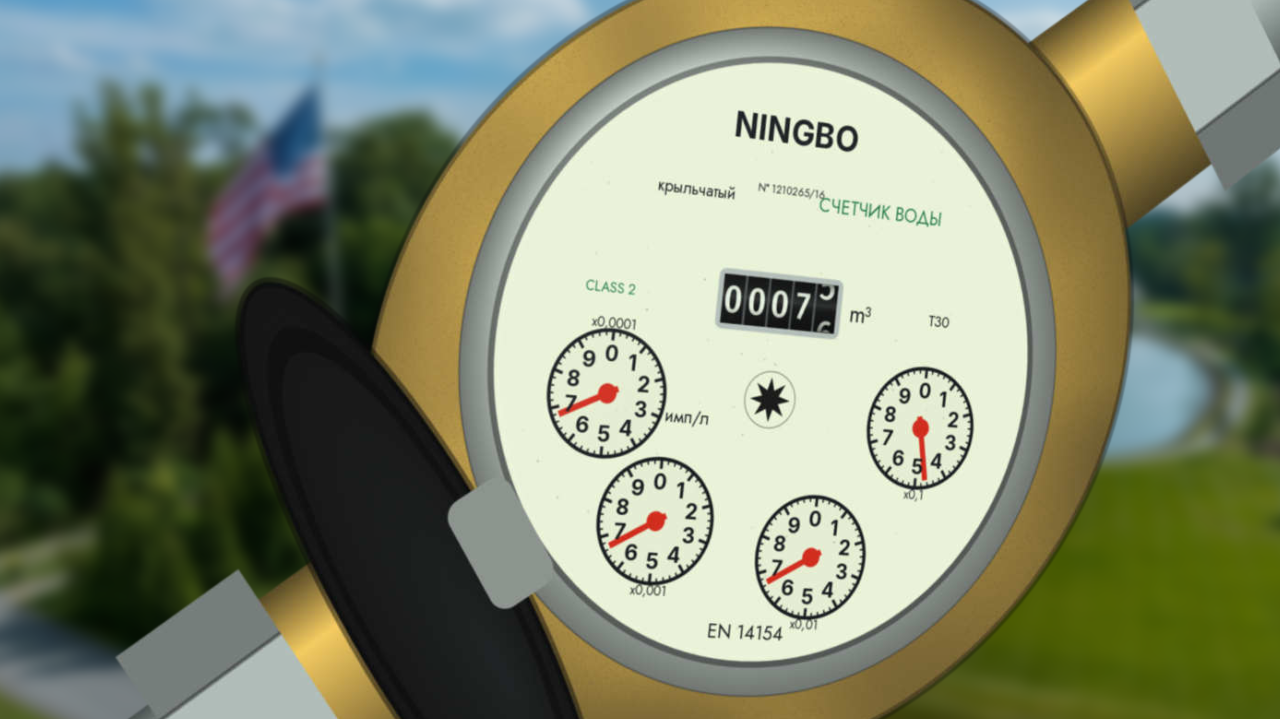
m³ 75.4666
